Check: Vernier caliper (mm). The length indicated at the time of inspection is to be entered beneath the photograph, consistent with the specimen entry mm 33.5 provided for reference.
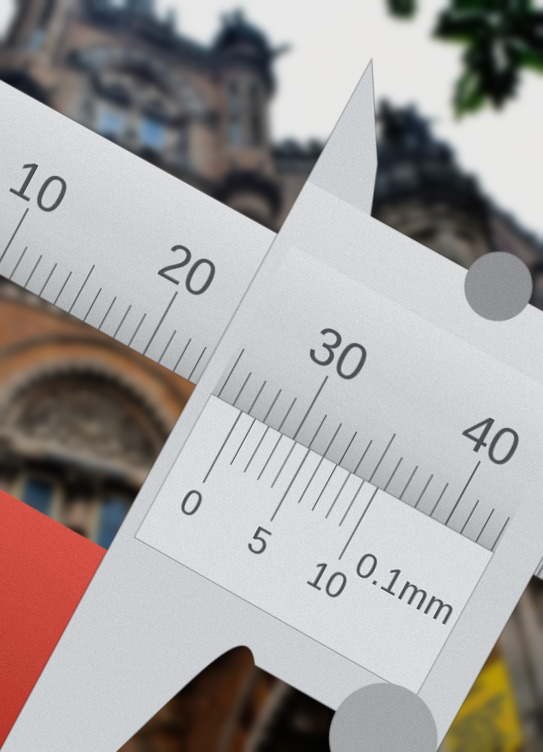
mm 26.6
